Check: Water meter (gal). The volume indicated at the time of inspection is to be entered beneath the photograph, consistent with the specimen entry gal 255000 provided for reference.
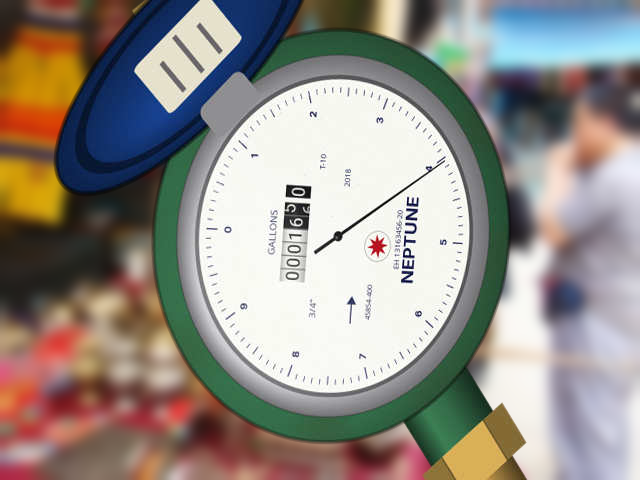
gal 1654.0
